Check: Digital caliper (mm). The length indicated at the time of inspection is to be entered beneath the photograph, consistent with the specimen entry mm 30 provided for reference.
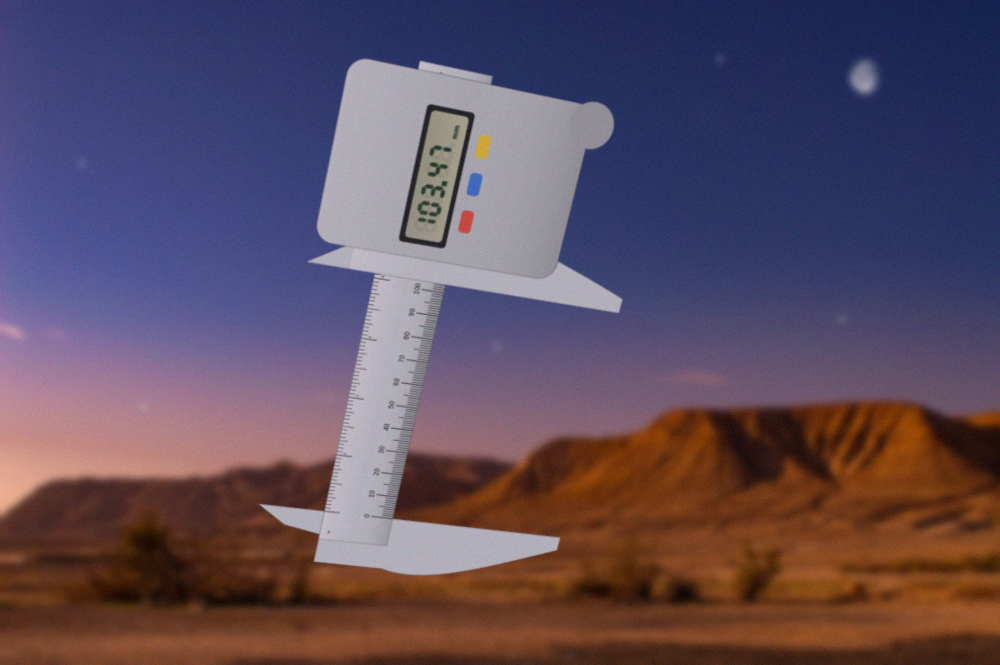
mm 103.47
